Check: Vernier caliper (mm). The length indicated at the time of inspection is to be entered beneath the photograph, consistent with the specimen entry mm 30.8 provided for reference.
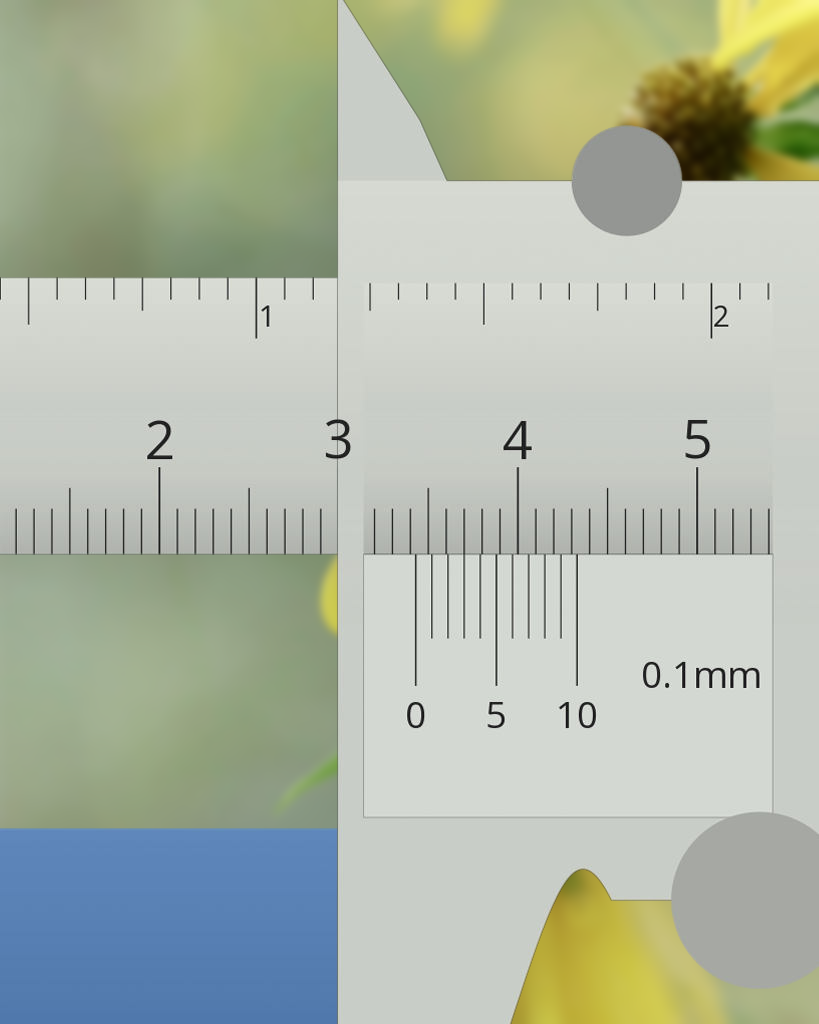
mm 34.3
